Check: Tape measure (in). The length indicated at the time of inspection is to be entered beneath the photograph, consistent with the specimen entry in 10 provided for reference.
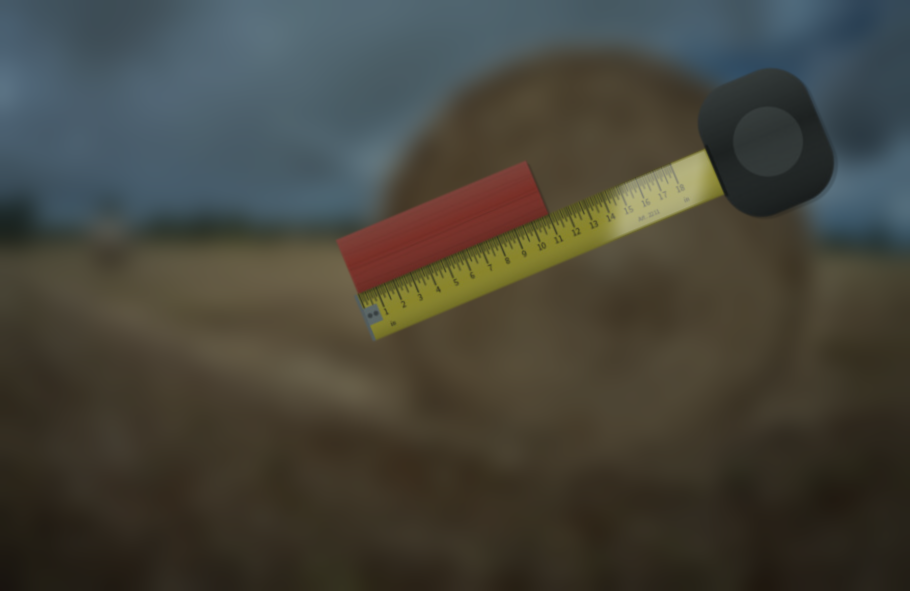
in 11
